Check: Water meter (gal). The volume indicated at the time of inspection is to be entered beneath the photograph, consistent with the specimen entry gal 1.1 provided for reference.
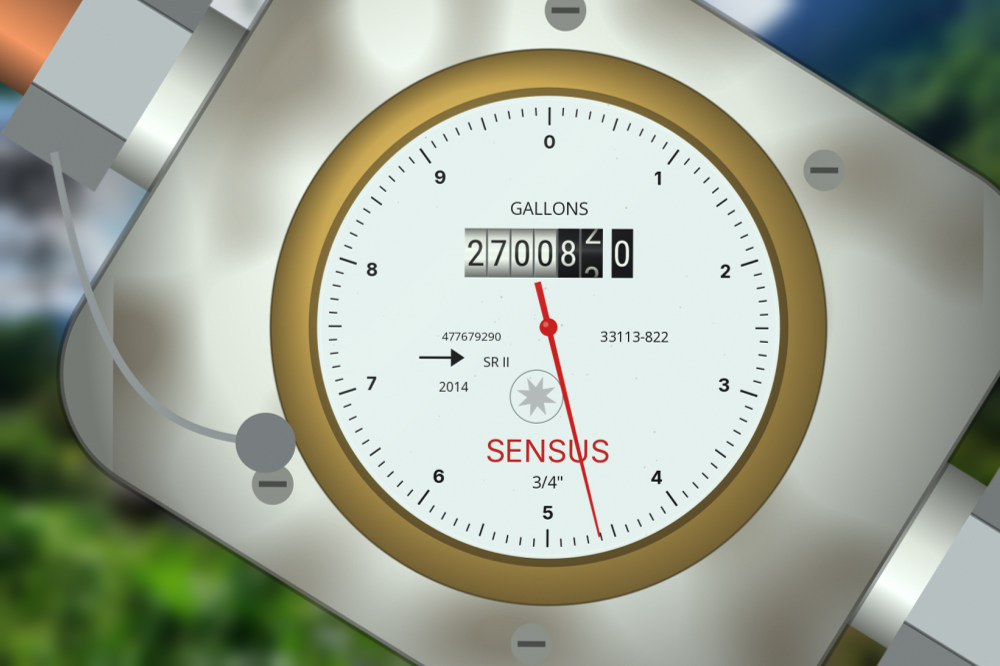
gal 2700824.6
